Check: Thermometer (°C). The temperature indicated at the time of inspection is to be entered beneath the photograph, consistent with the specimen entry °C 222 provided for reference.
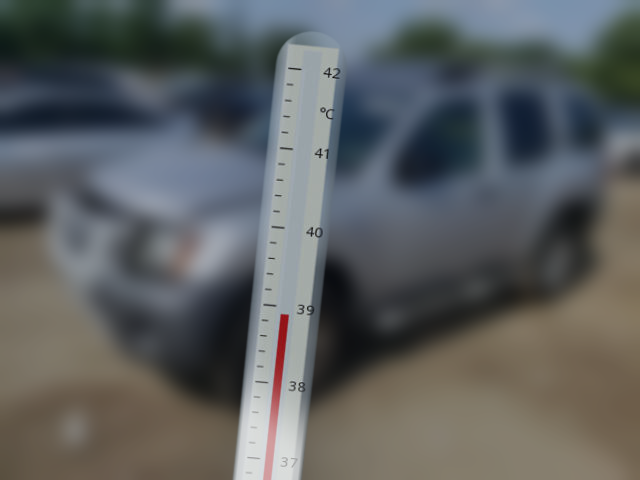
°C 38.9
